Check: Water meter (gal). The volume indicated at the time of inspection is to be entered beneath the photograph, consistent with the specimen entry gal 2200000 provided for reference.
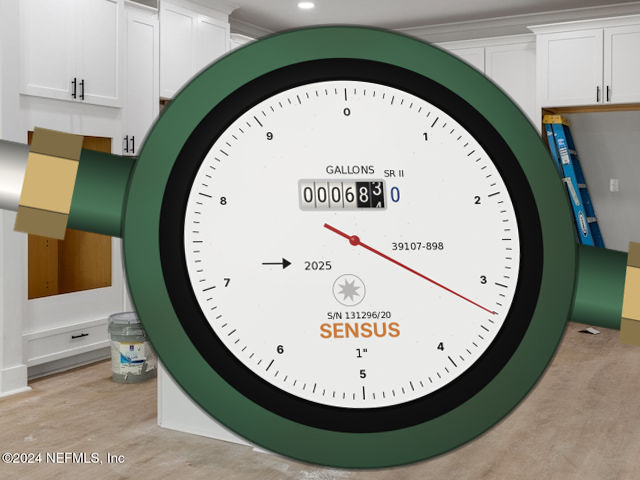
gal 6833.3
